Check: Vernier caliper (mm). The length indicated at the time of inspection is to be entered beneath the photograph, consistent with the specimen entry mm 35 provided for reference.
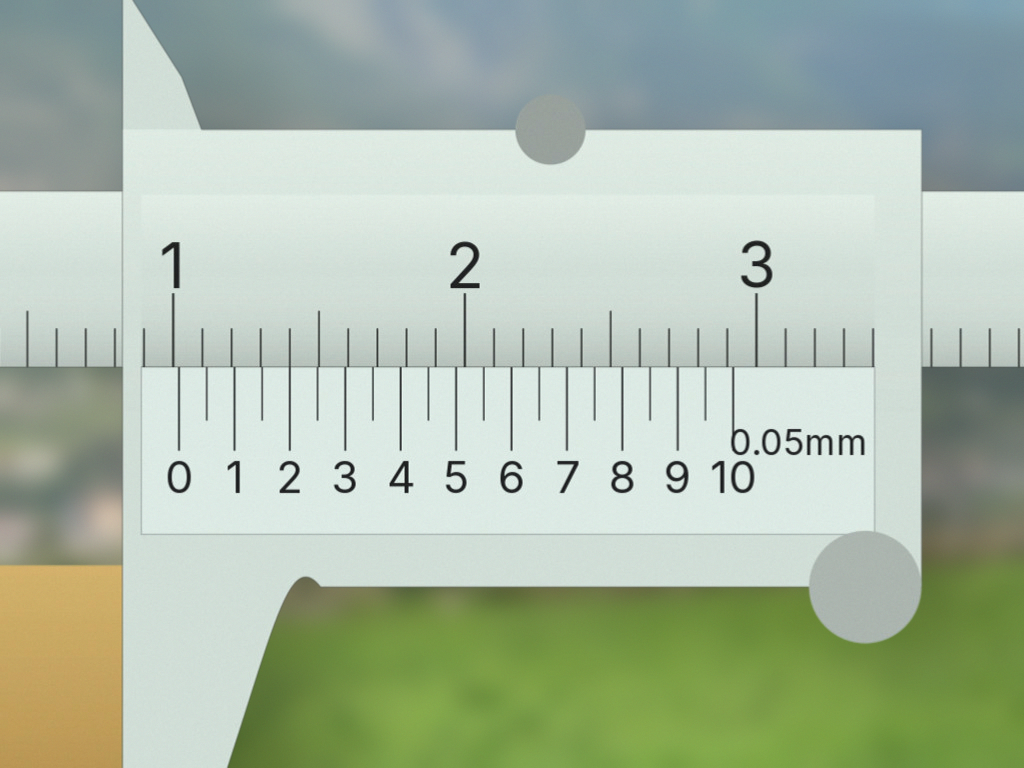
mm 10.20
